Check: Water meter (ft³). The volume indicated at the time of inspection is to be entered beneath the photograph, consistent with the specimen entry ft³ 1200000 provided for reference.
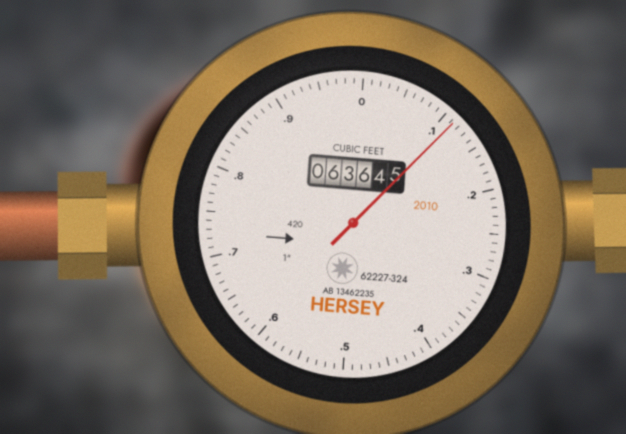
ft³ 63645.11
